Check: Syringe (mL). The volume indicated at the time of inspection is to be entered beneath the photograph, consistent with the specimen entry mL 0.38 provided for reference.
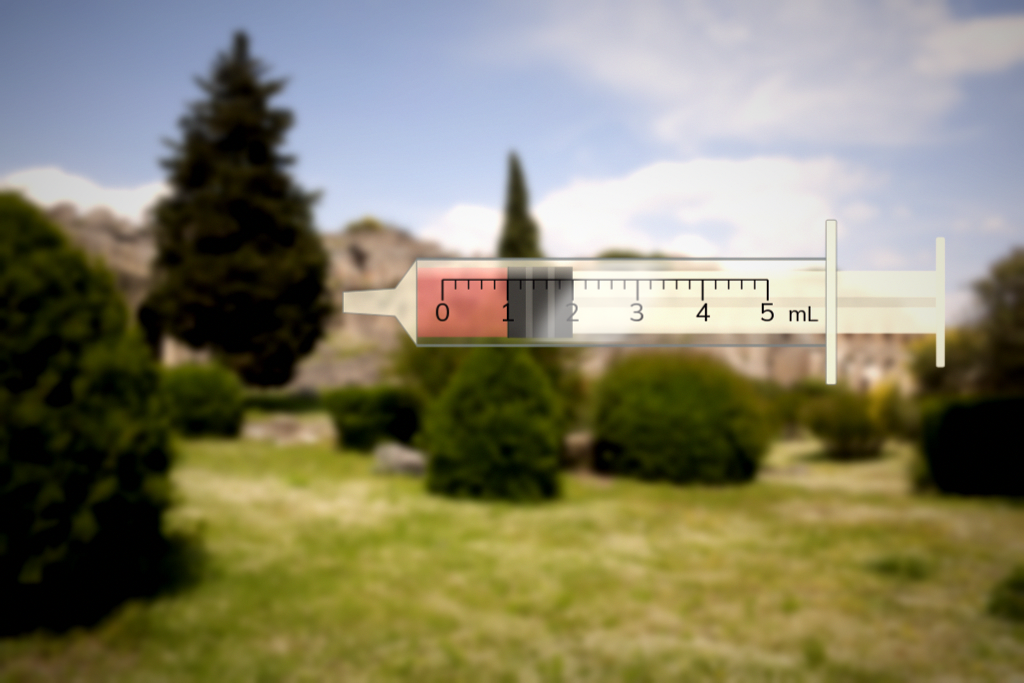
mL 1
